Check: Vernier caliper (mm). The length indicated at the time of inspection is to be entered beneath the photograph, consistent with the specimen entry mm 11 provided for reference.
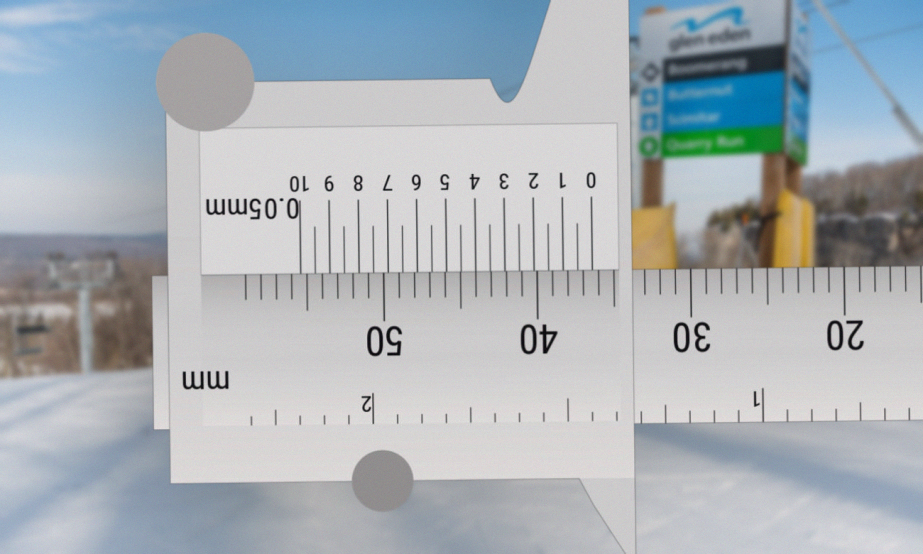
mm 36.4
